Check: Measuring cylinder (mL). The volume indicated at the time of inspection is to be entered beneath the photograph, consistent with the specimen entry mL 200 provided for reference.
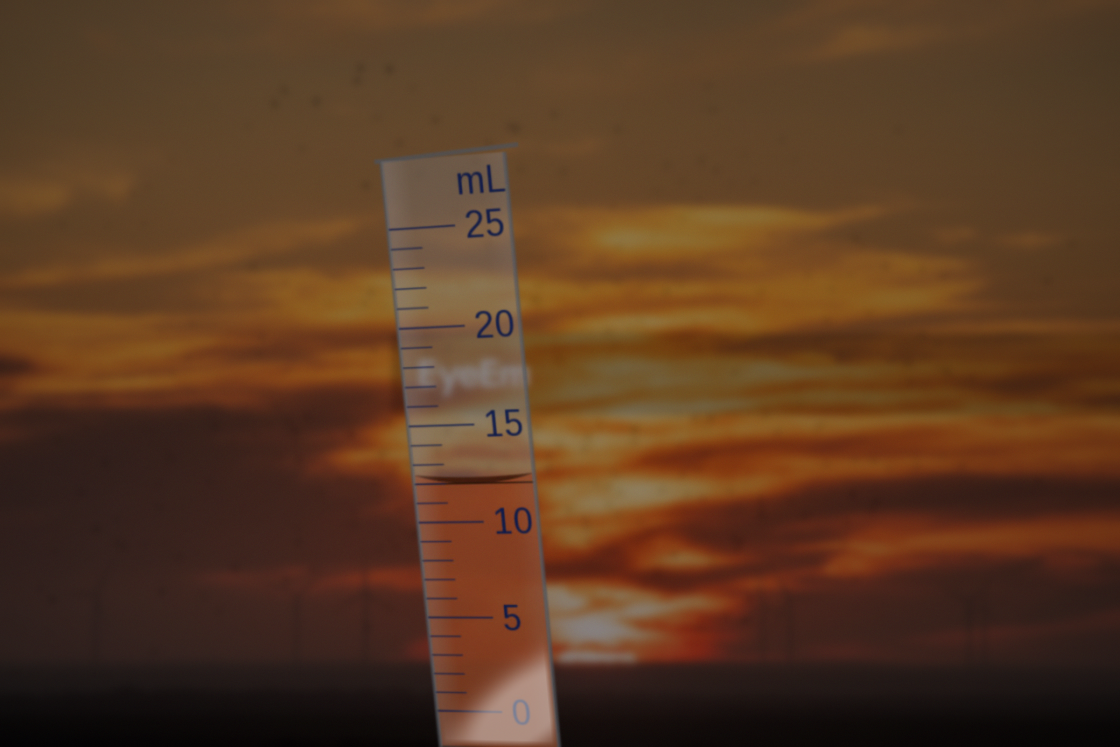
mL 12
